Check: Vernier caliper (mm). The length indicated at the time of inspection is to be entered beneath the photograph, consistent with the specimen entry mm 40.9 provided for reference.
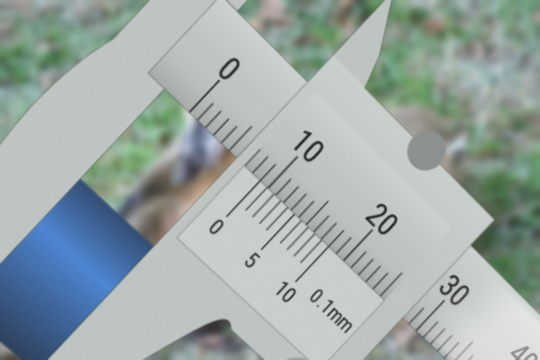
mm 9.0
